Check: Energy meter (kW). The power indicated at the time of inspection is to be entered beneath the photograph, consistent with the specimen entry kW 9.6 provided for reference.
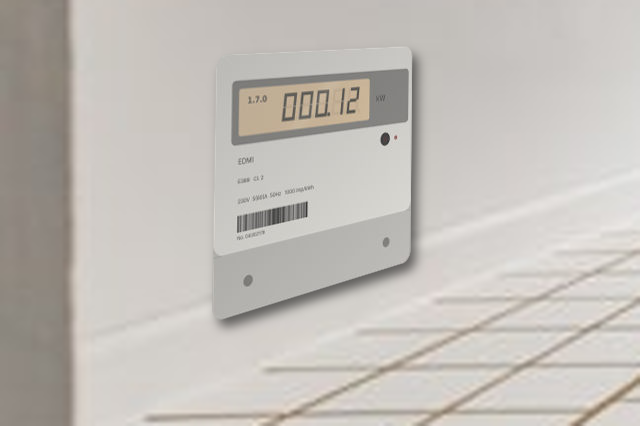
kW 0.12
